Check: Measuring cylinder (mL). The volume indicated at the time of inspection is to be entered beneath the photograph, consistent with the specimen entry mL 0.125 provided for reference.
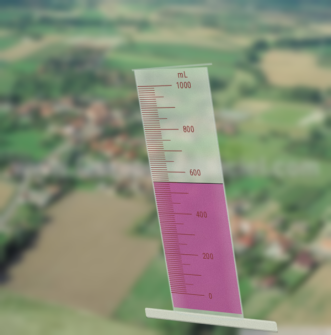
mL 550
